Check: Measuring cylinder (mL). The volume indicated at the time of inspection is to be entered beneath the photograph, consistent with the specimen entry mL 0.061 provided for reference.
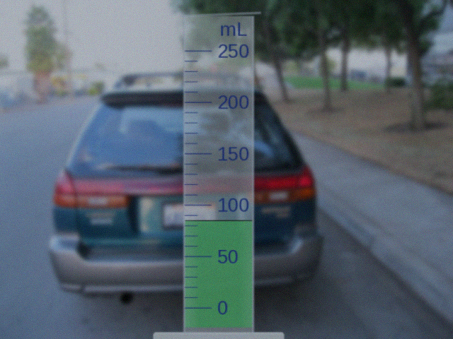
mL 85
